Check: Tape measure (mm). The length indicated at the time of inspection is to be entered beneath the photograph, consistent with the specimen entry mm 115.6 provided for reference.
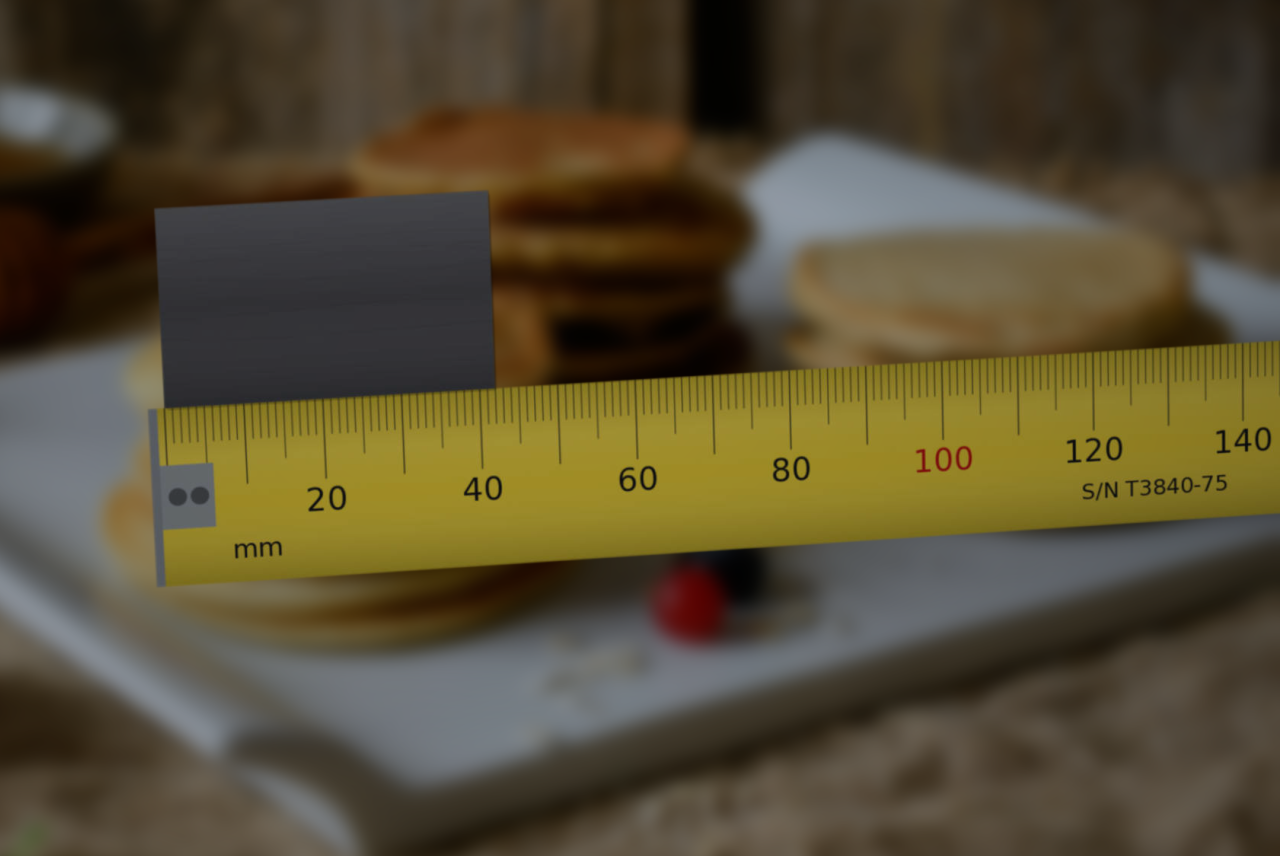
mm 42
